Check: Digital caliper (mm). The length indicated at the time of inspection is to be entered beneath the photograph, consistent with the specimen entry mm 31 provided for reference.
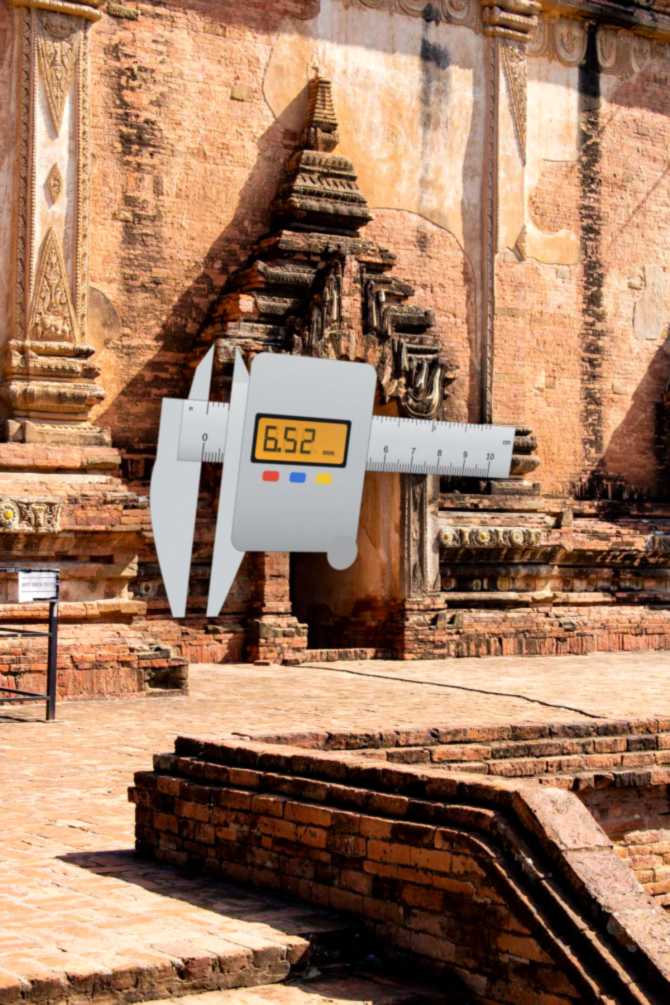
mm 6.52
